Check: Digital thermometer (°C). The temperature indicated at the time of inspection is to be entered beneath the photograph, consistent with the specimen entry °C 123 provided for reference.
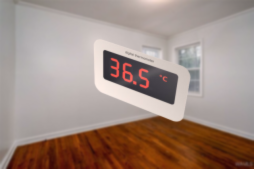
°C 36.5
